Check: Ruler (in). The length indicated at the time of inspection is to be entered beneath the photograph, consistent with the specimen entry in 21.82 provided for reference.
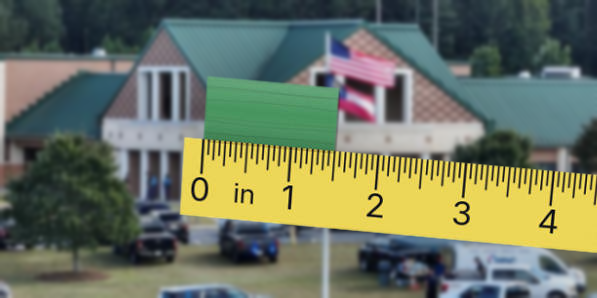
in 1.5
